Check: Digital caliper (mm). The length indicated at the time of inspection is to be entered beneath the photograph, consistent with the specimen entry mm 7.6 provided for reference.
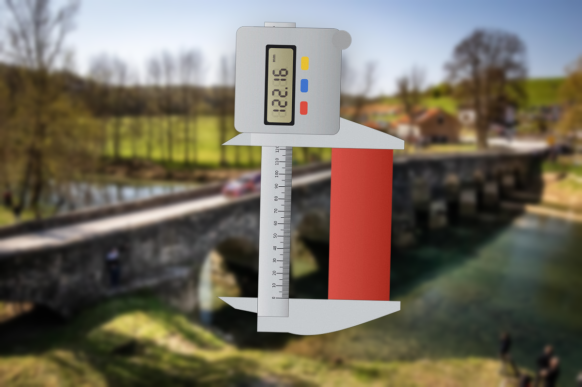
mm 122.16
